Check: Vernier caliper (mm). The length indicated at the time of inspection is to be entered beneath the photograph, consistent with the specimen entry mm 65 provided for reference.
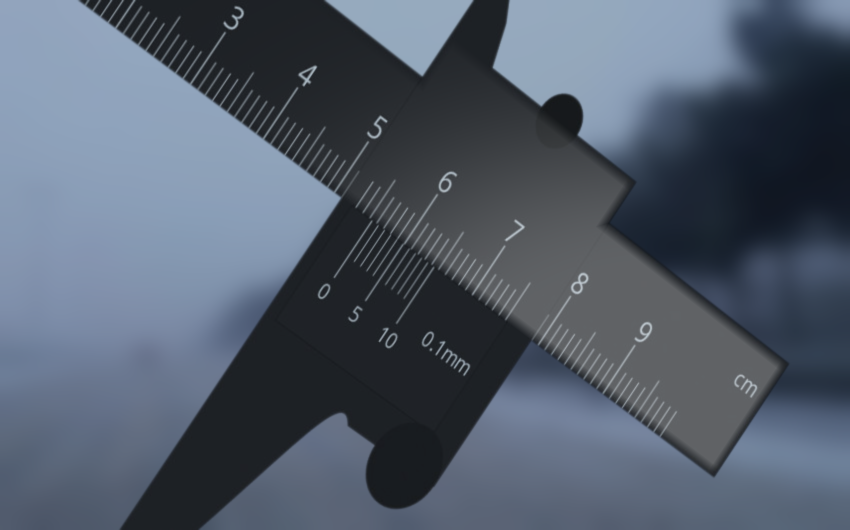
mm 55.4
